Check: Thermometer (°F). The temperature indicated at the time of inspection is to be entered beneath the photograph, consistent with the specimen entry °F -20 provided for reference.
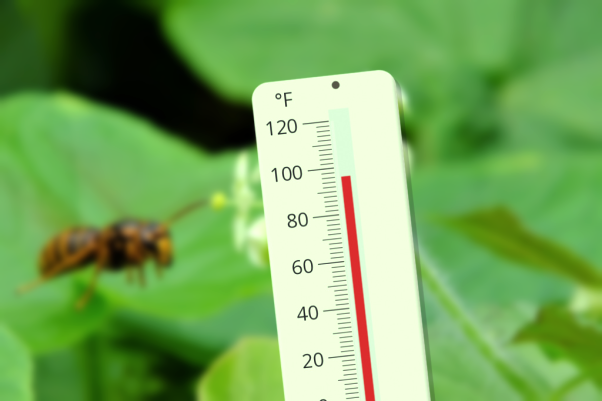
°F 96
